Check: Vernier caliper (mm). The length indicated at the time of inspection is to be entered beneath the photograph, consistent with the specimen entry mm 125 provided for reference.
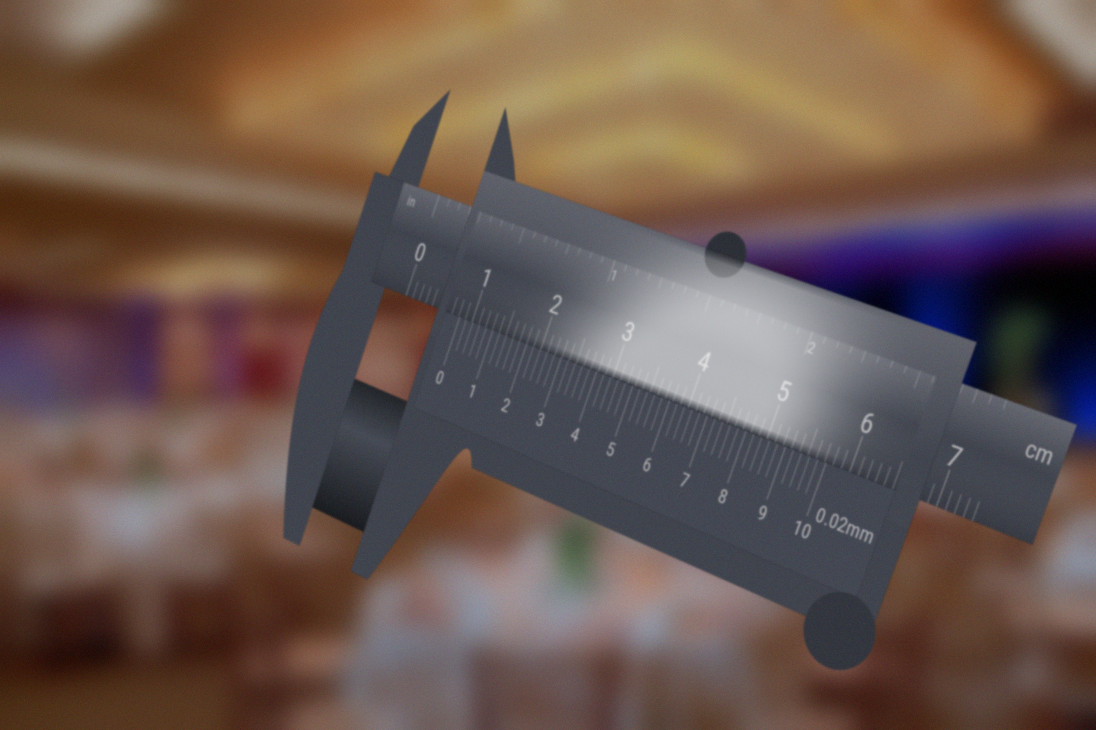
mm 8.2
